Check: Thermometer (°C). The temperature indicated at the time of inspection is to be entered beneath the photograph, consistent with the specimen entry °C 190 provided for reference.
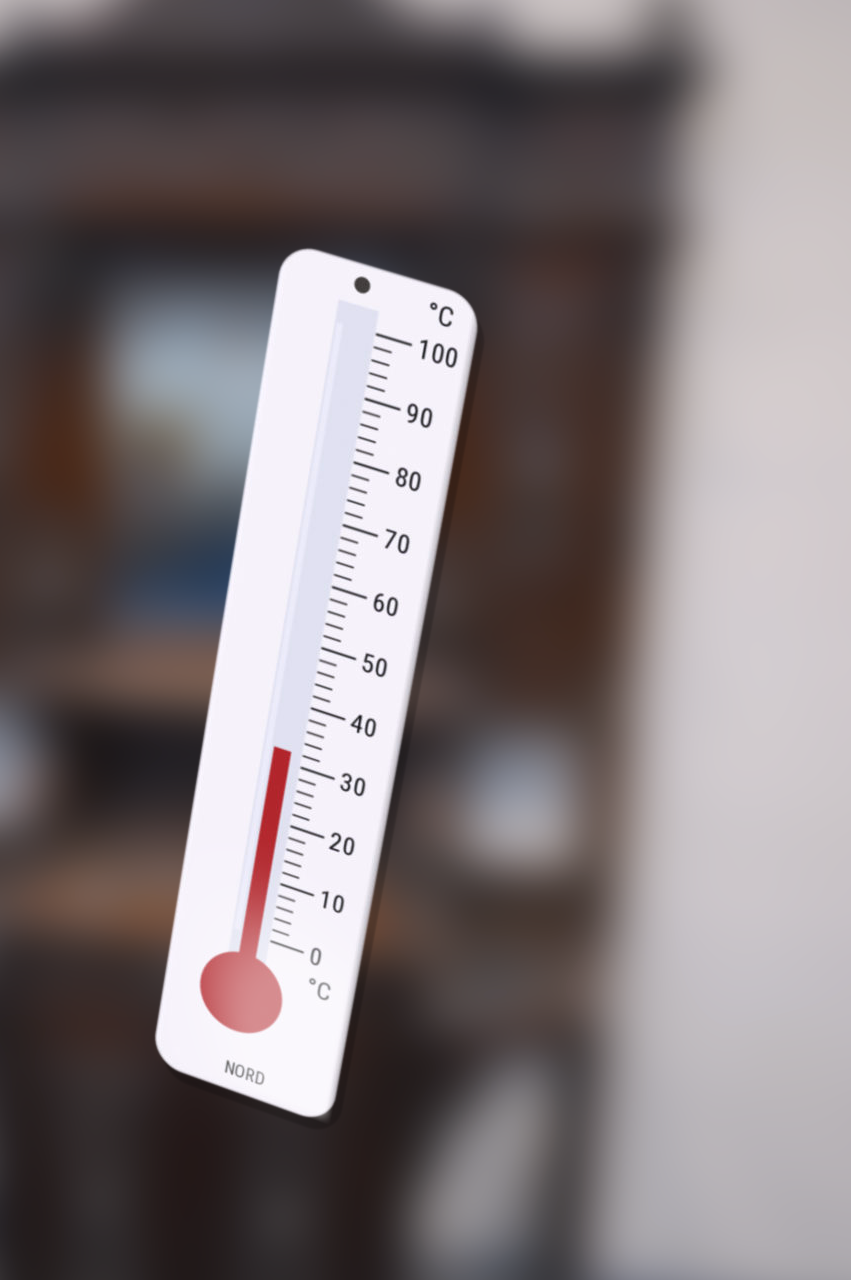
°C 32
